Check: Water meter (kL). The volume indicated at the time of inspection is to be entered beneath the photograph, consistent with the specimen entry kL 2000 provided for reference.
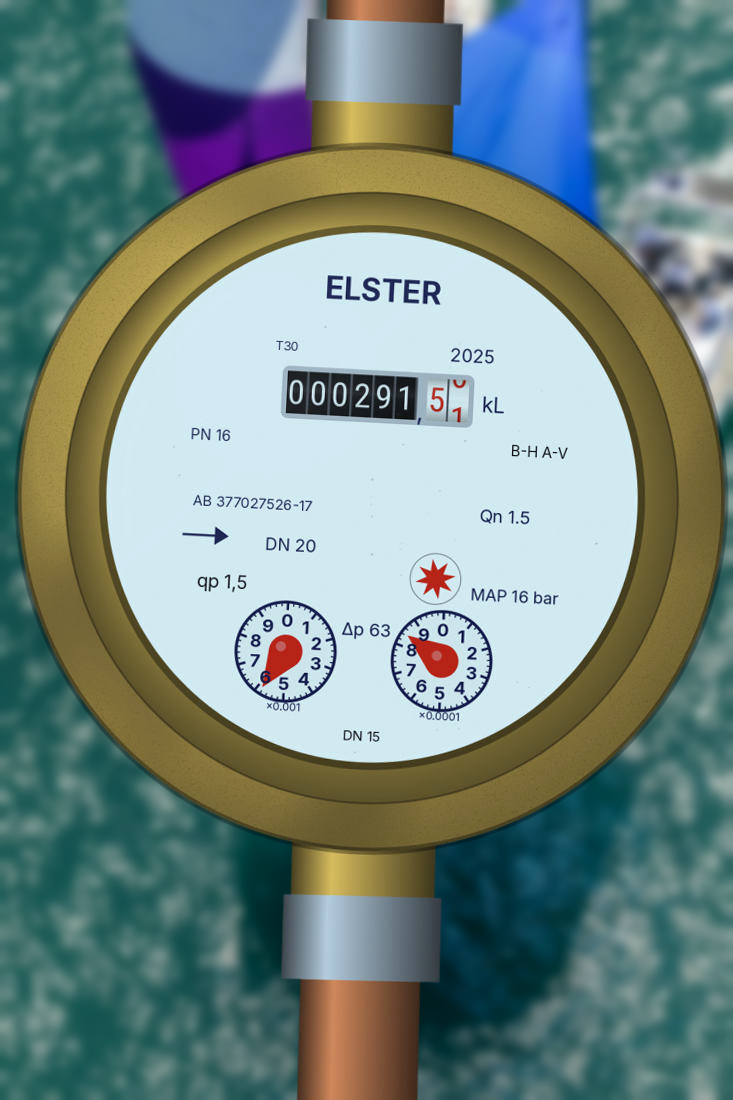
kL 291.5058
